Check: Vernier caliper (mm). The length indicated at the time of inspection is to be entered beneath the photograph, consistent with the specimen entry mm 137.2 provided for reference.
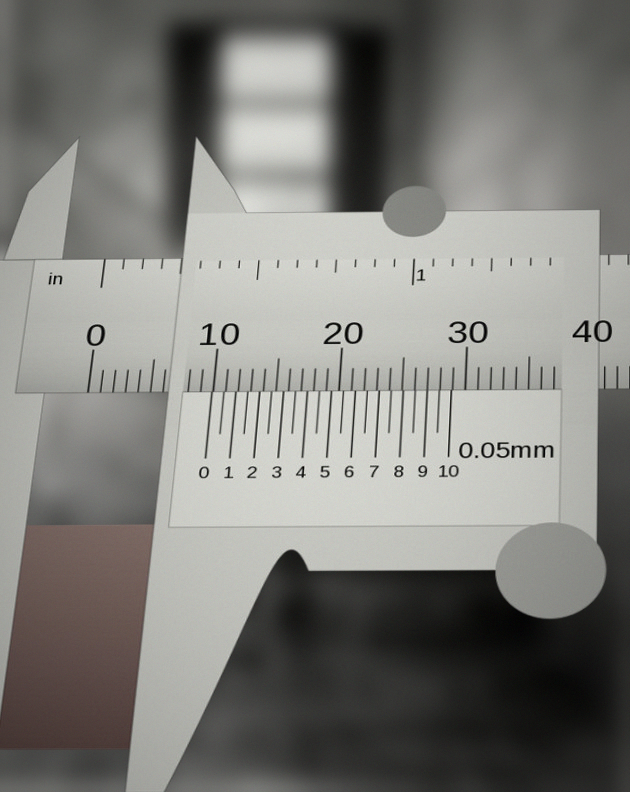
mm 9.9
